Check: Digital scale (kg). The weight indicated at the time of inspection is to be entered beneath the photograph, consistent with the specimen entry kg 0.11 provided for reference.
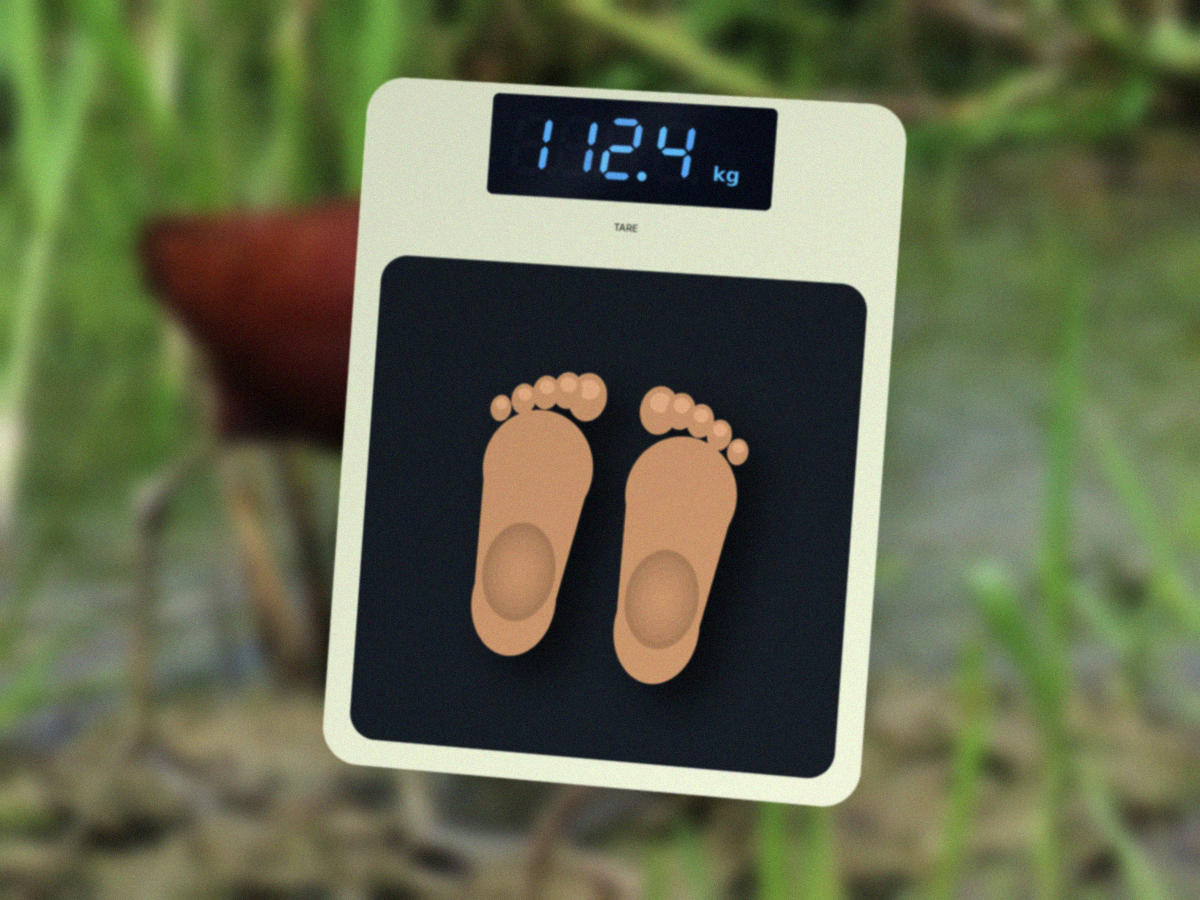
kg 112.4
